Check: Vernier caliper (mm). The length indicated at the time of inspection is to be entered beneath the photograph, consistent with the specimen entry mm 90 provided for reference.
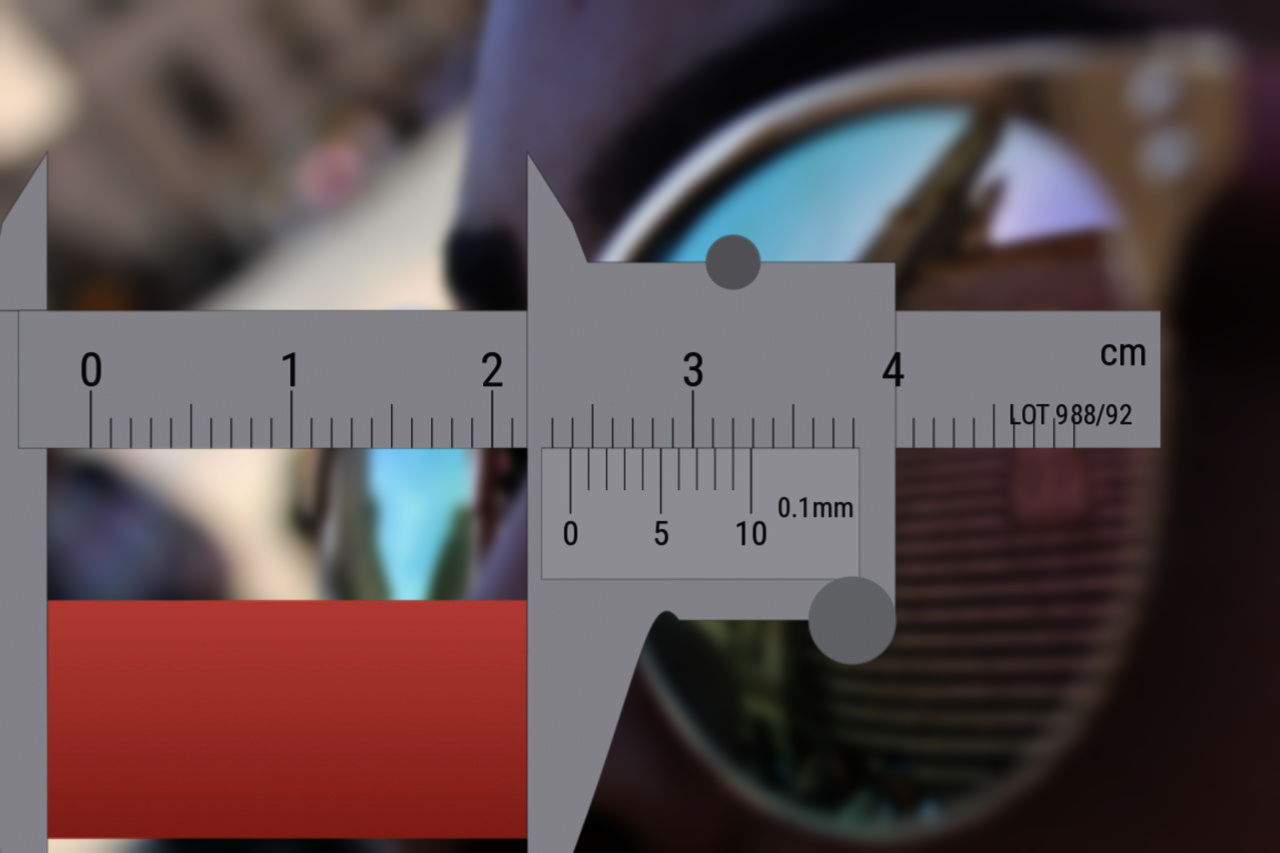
mm 23.9
